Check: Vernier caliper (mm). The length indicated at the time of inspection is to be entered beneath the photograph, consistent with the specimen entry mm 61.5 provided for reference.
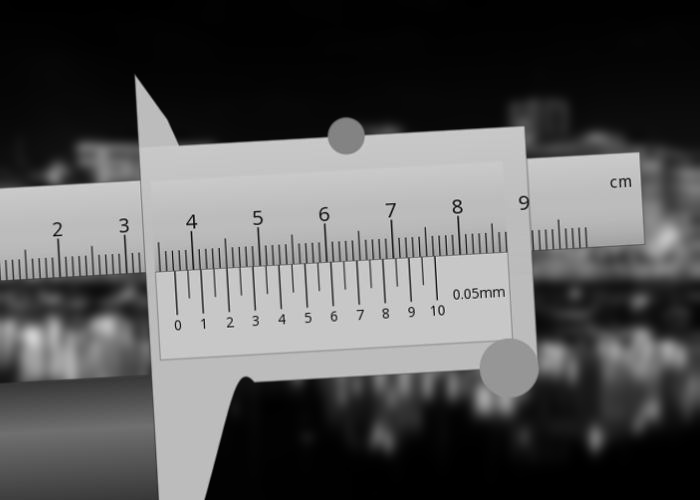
mm 37.2
